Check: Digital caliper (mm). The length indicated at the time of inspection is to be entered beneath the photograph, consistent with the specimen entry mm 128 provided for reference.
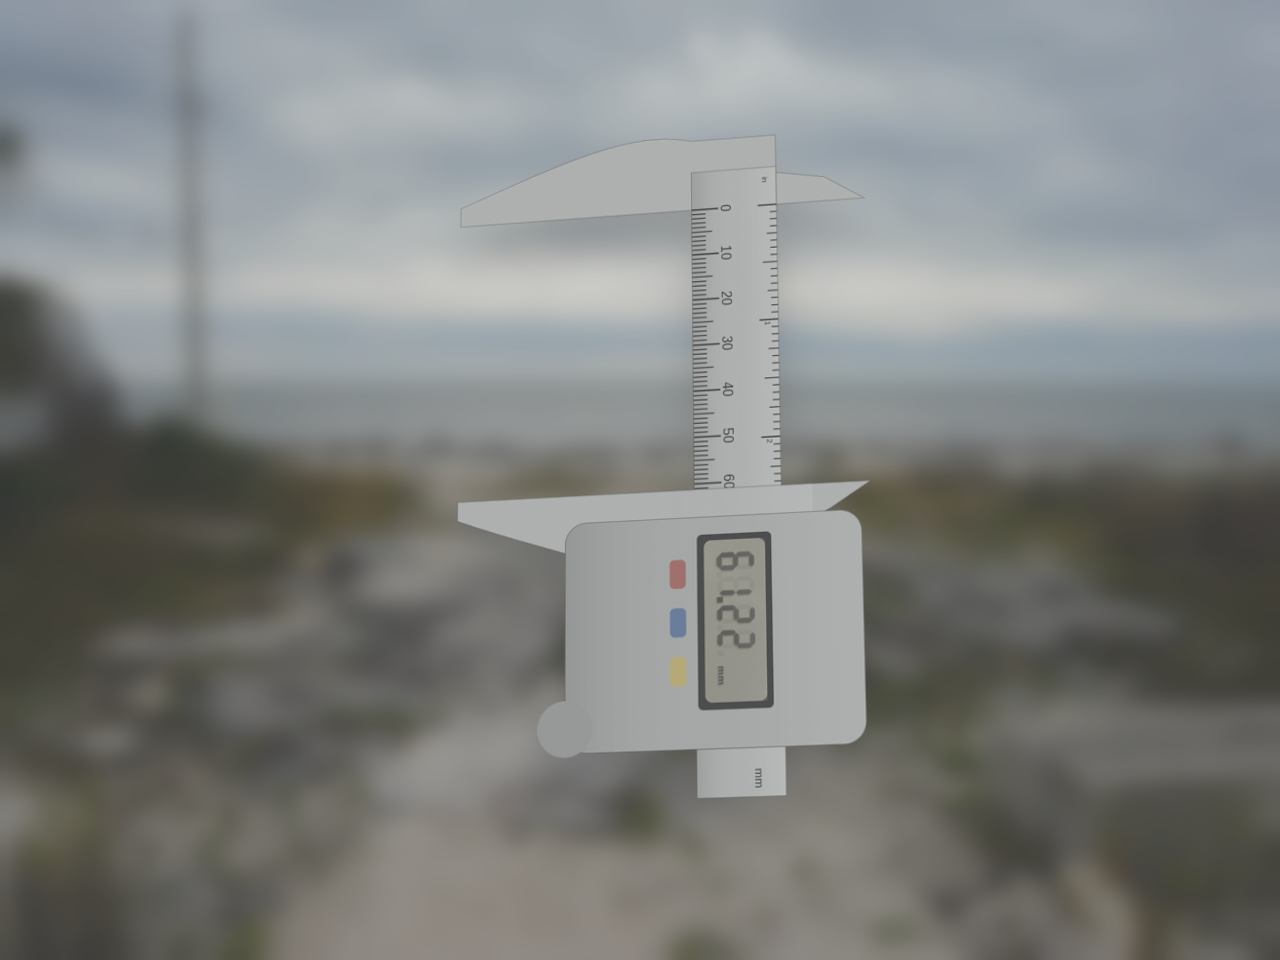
mm 61.22
